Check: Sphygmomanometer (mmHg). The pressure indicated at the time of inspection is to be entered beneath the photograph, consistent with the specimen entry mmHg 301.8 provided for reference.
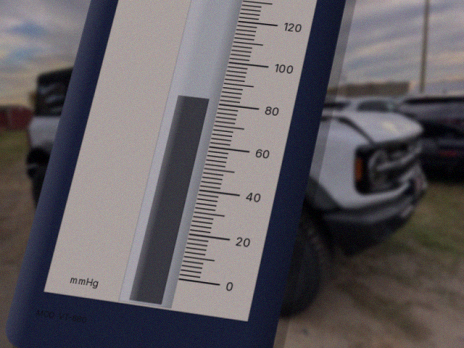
mmHg 82
